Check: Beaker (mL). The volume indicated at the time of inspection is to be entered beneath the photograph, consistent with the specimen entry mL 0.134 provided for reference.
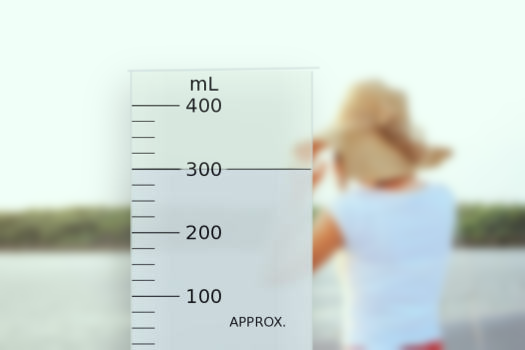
mL 300
